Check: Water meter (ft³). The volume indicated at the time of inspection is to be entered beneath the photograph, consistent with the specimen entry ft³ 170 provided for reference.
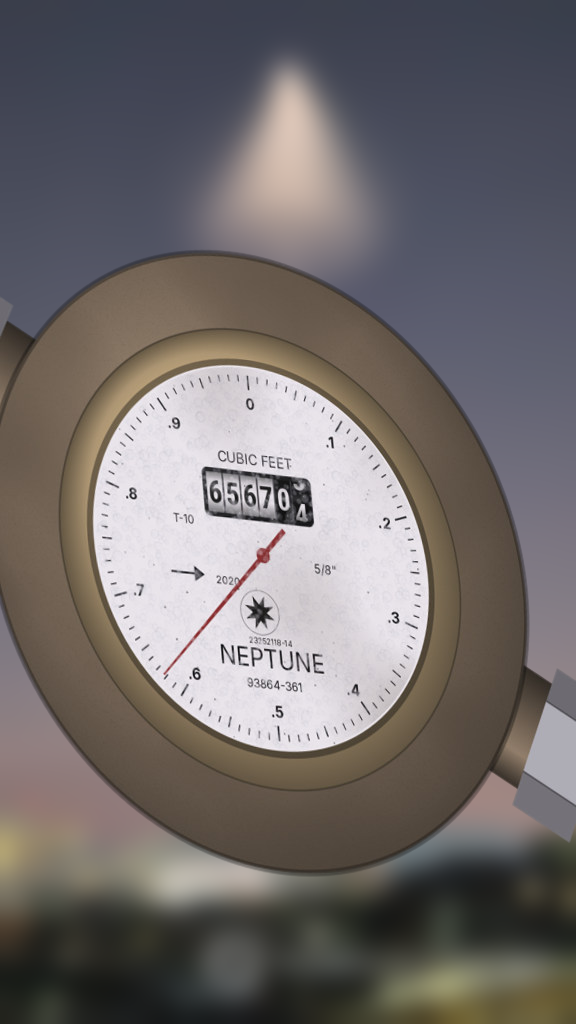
ft³ 656703.62
